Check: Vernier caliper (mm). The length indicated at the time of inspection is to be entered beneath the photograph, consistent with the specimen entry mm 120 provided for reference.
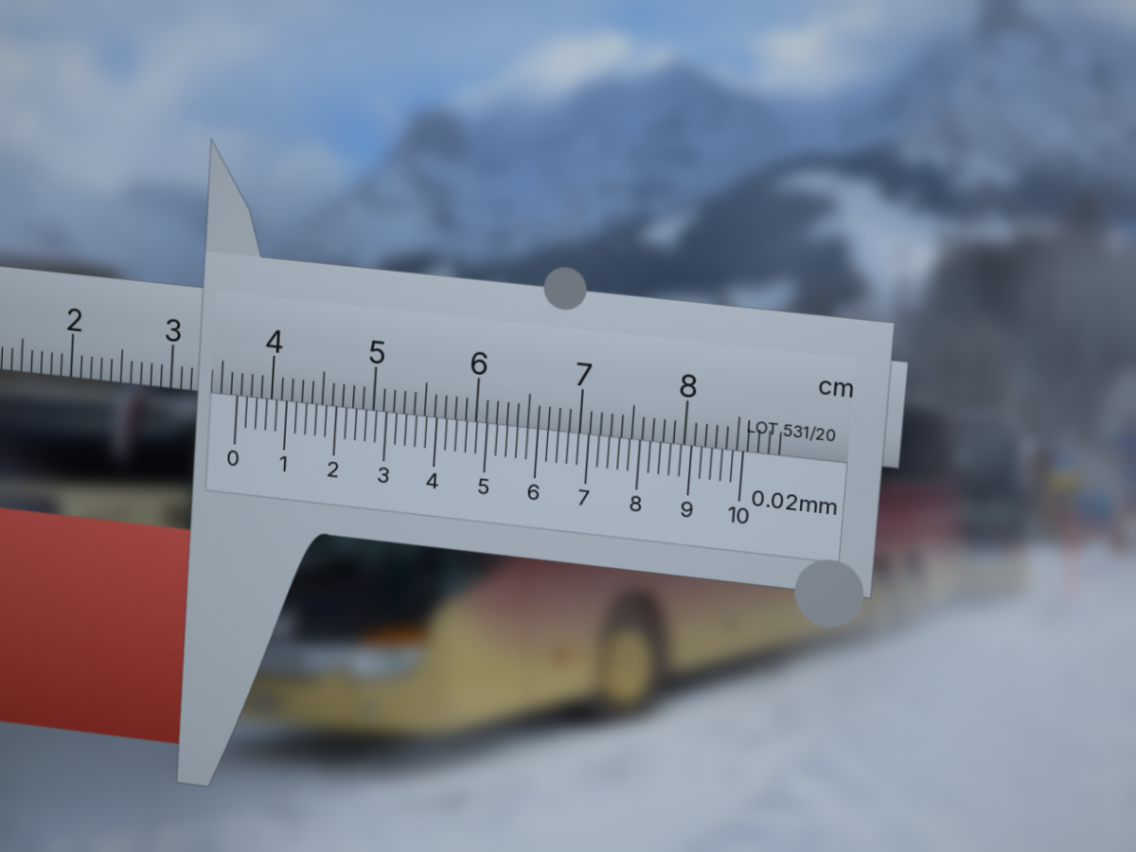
mm 36.6
